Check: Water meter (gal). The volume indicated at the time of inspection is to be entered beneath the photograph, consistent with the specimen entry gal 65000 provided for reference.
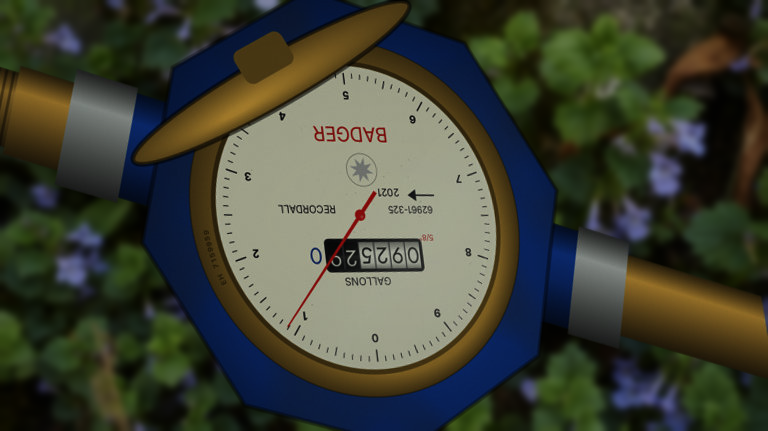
gal 925291.1
